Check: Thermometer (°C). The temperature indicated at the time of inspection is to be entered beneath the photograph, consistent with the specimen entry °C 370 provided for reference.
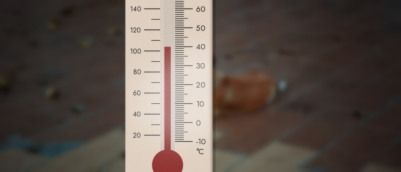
°C 40
